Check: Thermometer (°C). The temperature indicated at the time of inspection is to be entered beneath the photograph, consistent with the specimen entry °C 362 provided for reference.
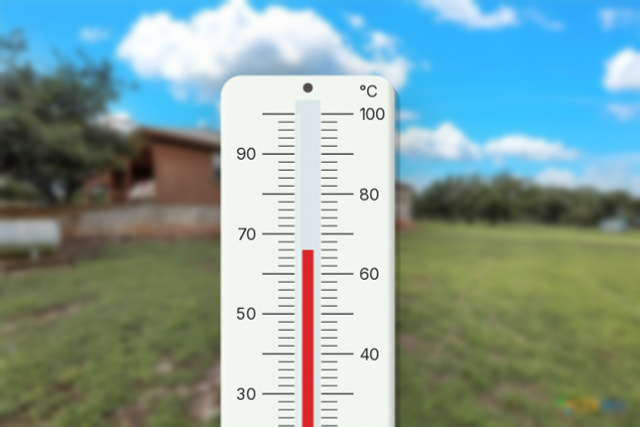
°C 66
